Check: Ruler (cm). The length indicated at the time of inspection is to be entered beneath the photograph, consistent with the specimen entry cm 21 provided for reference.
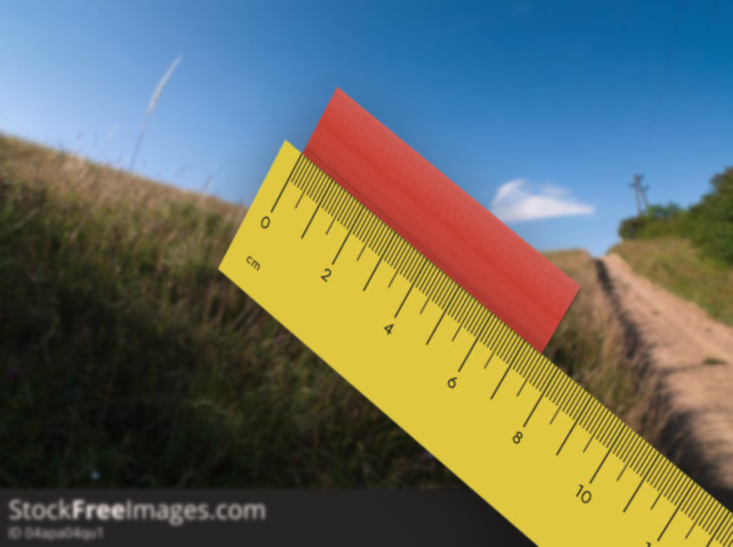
cm 7.5
